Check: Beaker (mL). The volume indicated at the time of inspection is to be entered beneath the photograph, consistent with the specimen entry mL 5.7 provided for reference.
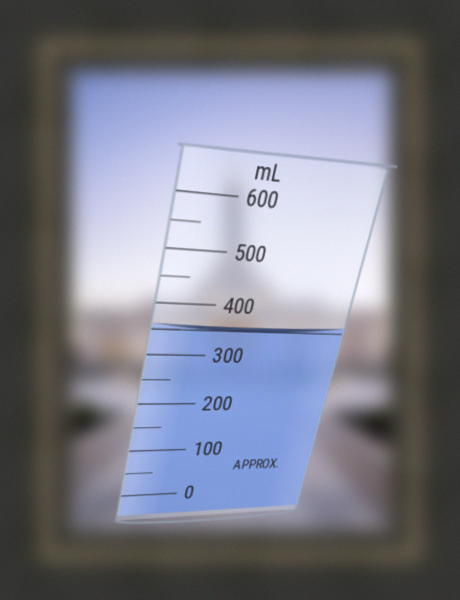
mL 350
